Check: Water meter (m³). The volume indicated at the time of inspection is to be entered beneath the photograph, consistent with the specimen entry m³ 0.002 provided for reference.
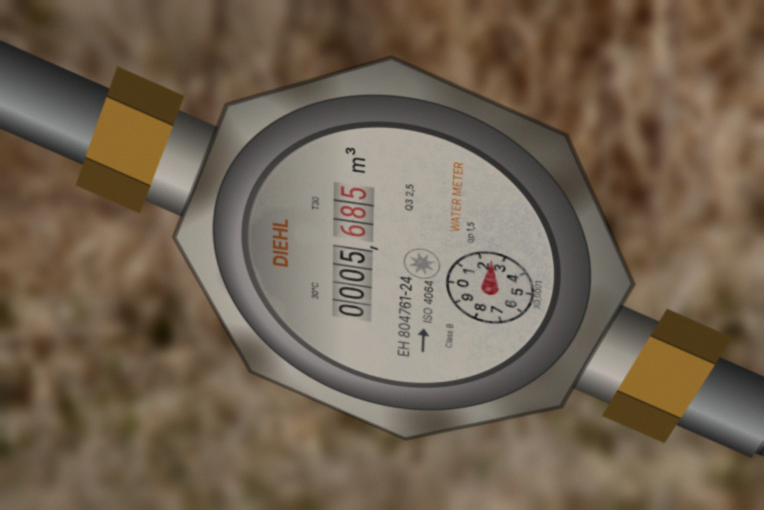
m³ 5.6852
